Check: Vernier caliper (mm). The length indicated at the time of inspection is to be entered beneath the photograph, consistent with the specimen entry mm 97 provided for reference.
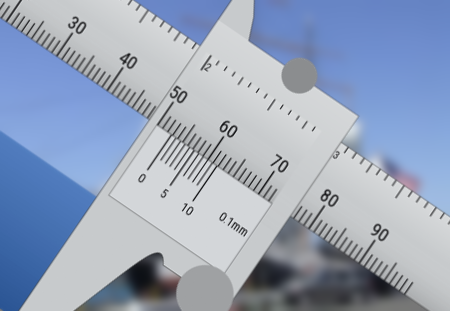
mm 52.8
